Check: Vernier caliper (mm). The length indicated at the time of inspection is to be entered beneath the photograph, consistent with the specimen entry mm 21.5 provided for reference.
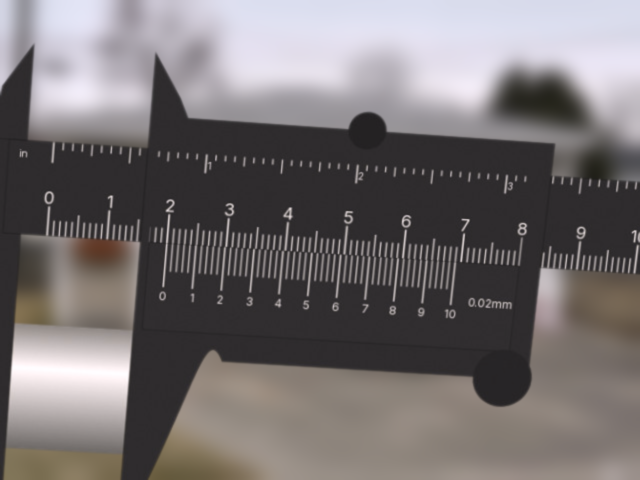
mm 20.0
